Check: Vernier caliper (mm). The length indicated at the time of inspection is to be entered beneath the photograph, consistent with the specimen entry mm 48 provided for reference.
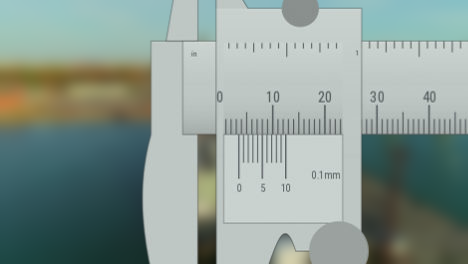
mm 3.5
